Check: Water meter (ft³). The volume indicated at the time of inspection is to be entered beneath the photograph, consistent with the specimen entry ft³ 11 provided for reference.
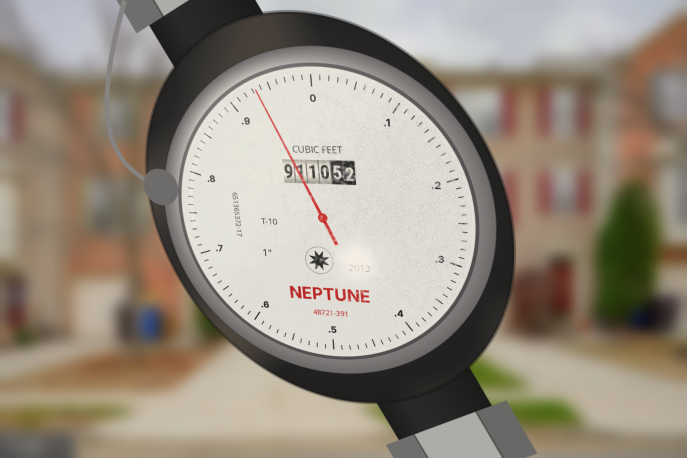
ft³ 911051.93
